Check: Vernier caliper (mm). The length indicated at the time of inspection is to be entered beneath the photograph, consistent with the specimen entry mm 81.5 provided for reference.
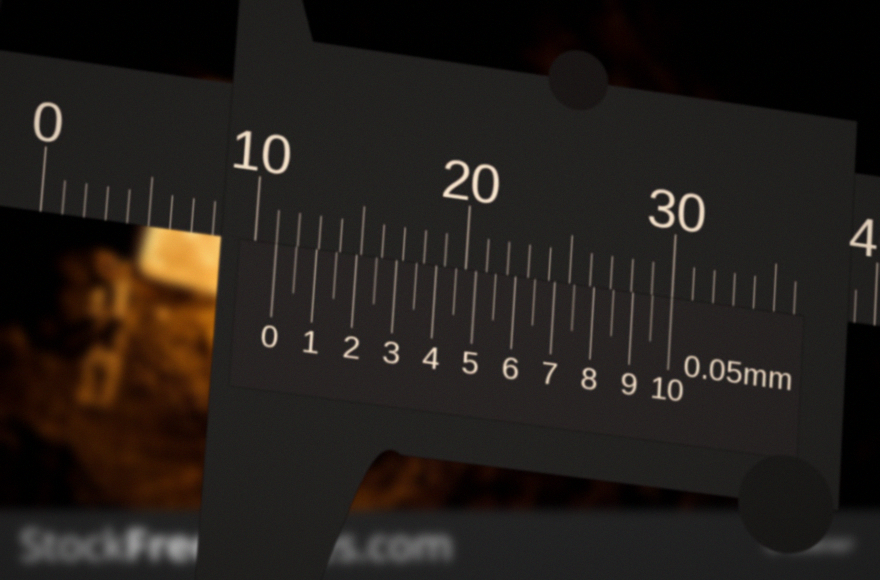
mm 11.0
